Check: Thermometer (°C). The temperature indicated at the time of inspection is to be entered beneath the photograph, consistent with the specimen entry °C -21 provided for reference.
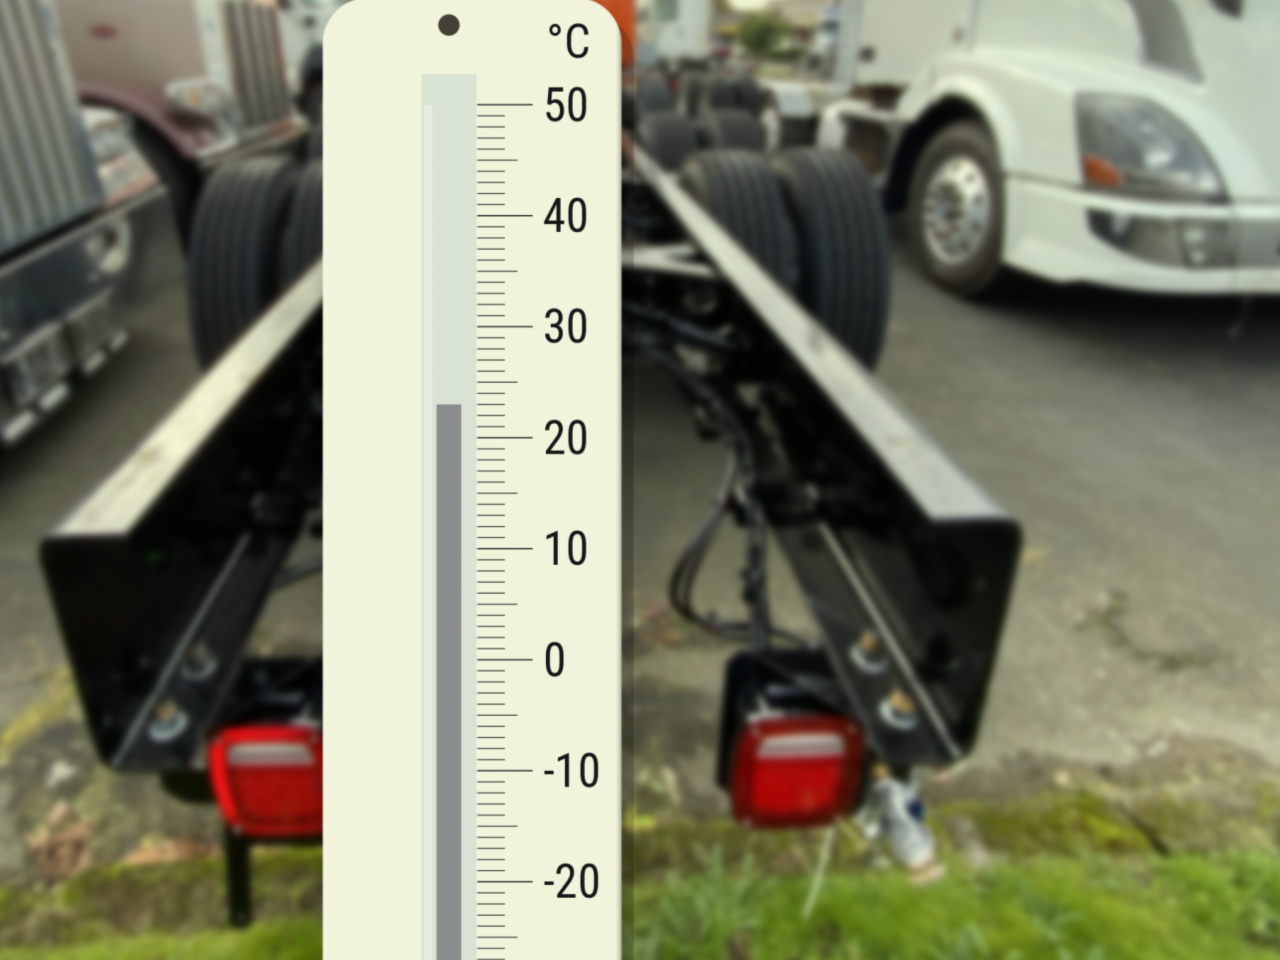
°C 23
